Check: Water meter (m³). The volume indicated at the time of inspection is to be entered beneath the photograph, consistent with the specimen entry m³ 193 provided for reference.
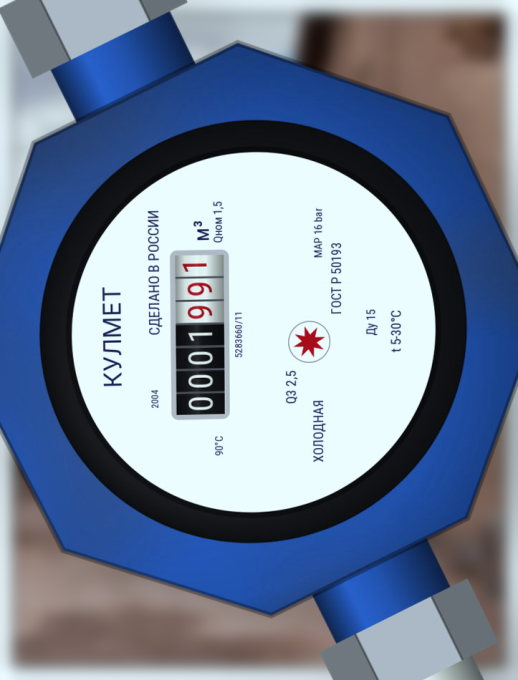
m³ 1.991
